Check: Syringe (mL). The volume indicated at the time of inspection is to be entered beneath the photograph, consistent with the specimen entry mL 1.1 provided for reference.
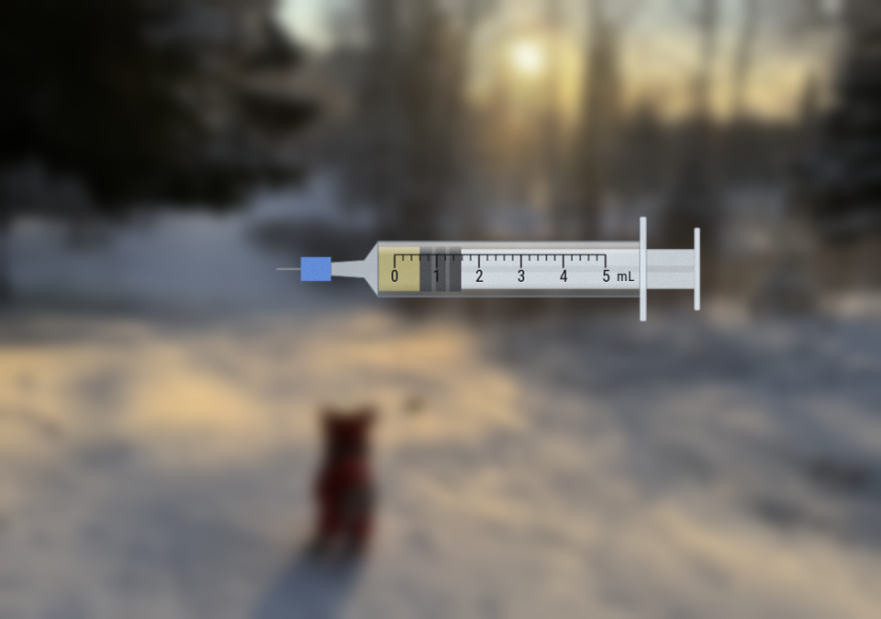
mL 0.6
